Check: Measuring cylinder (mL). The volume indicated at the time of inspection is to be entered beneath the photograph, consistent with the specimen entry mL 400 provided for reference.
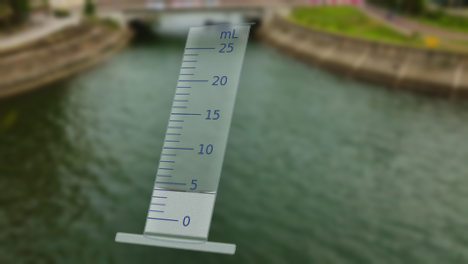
mL 4
